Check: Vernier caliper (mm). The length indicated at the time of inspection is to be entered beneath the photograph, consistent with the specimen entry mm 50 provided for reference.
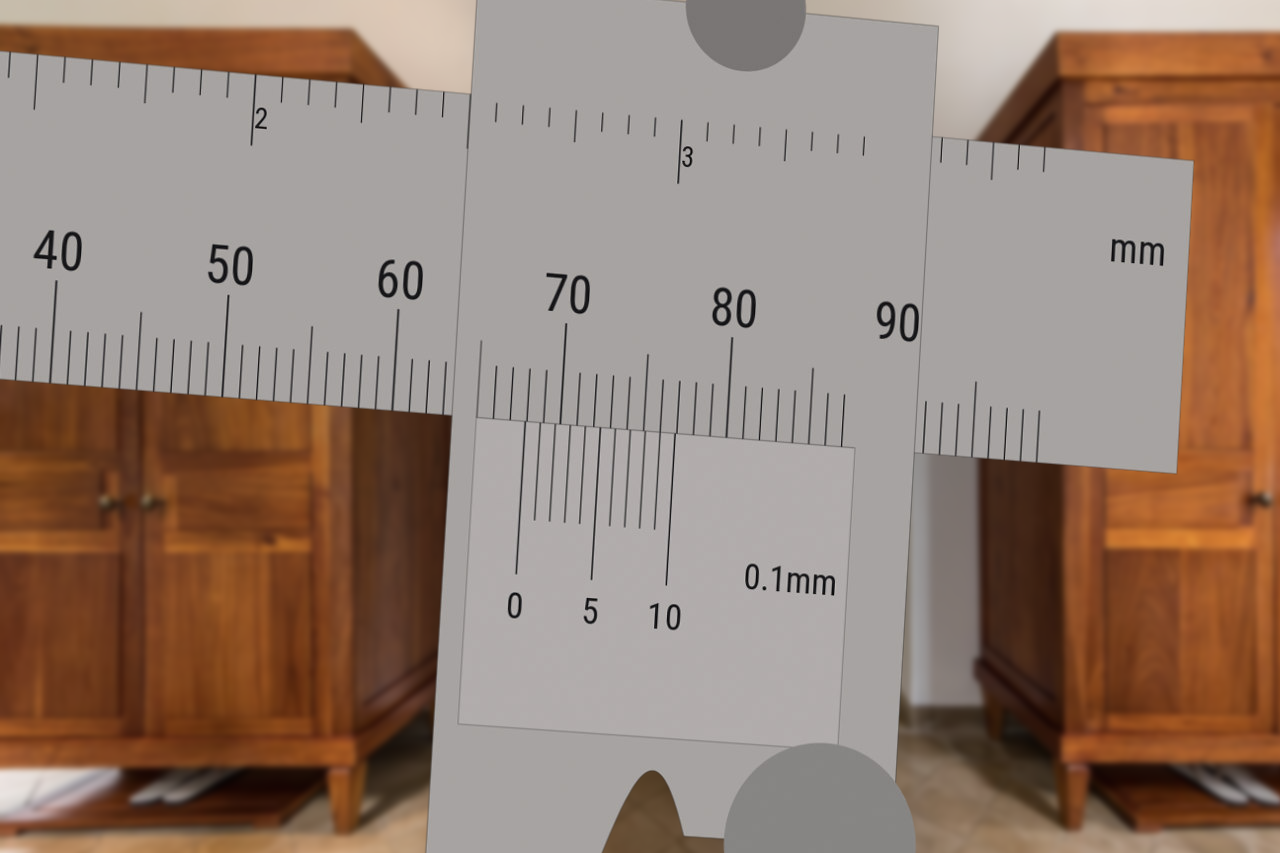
mm 67.9
